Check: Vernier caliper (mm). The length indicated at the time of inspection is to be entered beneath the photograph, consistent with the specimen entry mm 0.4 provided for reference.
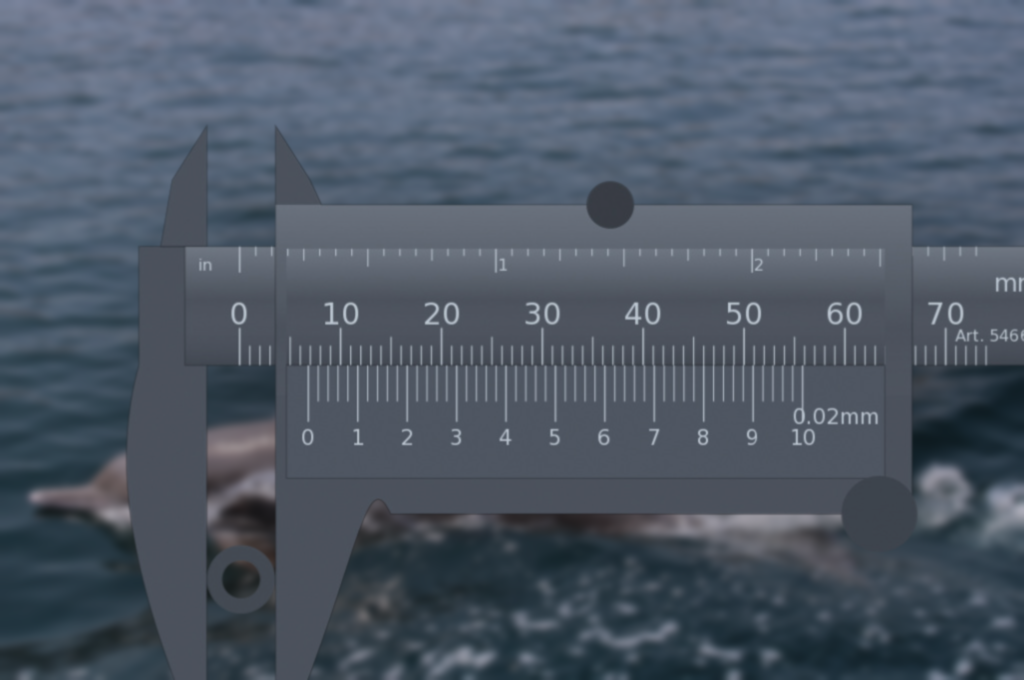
mm 6.8
